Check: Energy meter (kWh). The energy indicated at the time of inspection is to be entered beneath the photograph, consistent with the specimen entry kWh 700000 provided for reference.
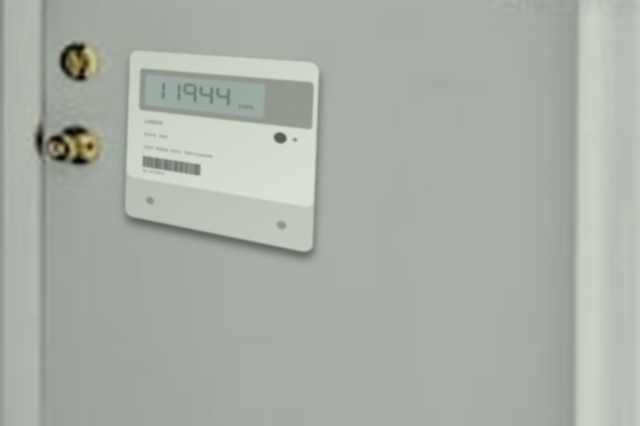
kWh 11944
